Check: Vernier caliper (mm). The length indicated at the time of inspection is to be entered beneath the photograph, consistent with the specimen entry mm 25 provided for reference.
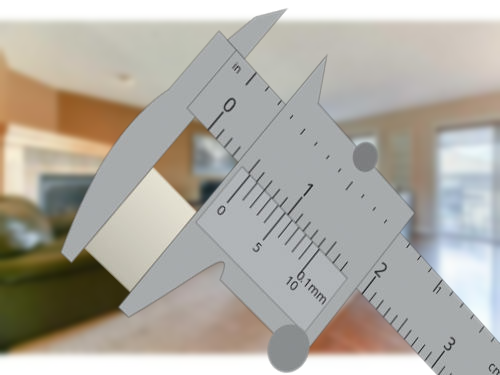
mm 5.2
